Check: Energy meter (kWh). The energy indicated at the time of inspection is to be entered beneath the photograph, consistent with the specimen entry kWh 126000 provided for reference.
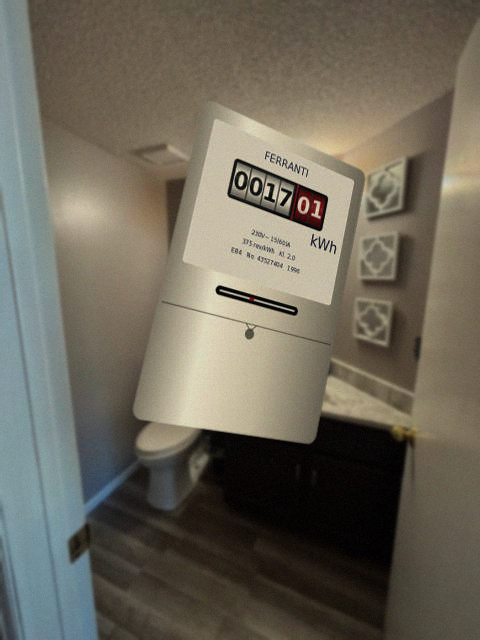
kWh 17.01
